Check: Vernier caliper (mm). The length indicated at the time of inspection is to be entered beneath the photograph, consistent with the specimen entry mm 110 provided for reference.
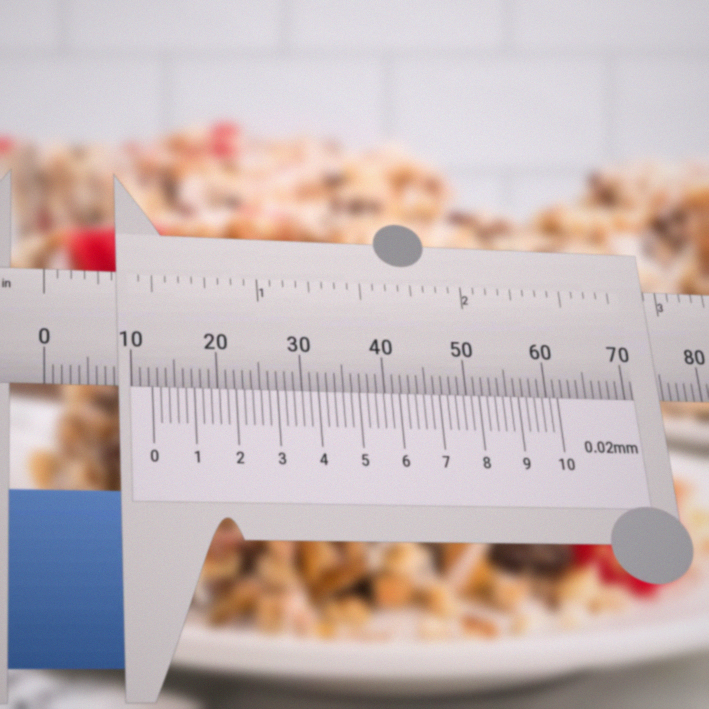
mm 12.4
